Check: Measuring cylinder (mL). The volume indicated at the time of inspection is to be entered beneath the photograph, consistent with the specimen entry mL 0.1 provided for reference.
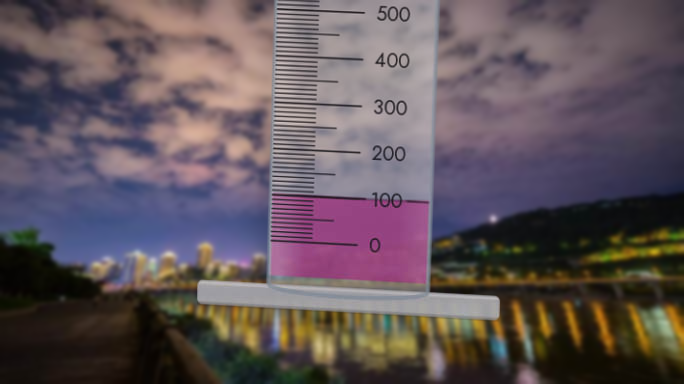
mL 100
